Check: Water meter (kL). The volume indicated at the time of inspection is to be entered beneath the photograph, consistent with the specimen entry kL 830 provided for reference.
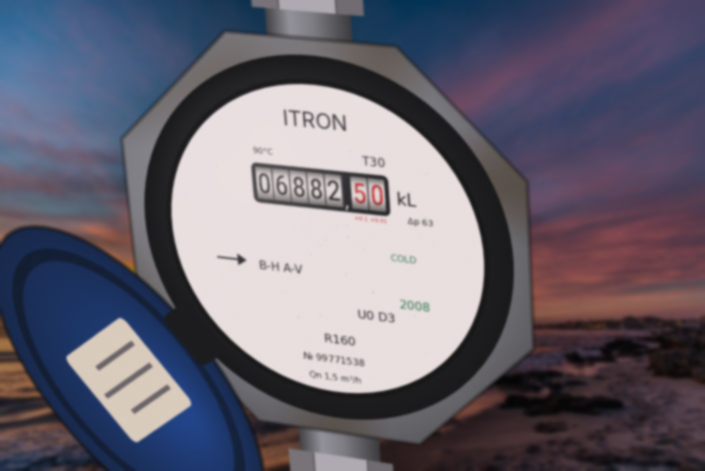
kL 6882.50
